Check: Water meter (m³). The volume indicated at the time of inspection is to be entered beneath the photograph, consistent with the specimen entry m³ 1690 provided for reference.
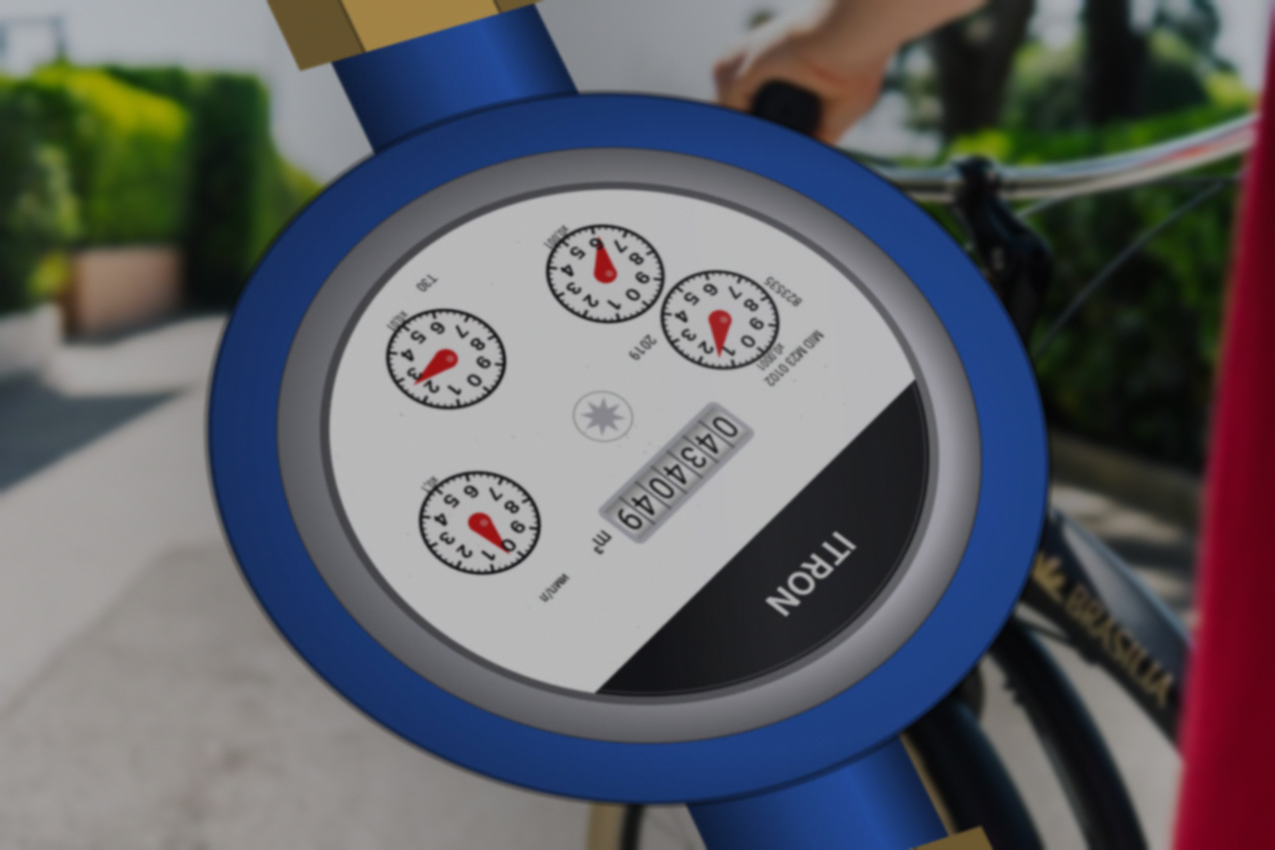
m³ 434049.0261
